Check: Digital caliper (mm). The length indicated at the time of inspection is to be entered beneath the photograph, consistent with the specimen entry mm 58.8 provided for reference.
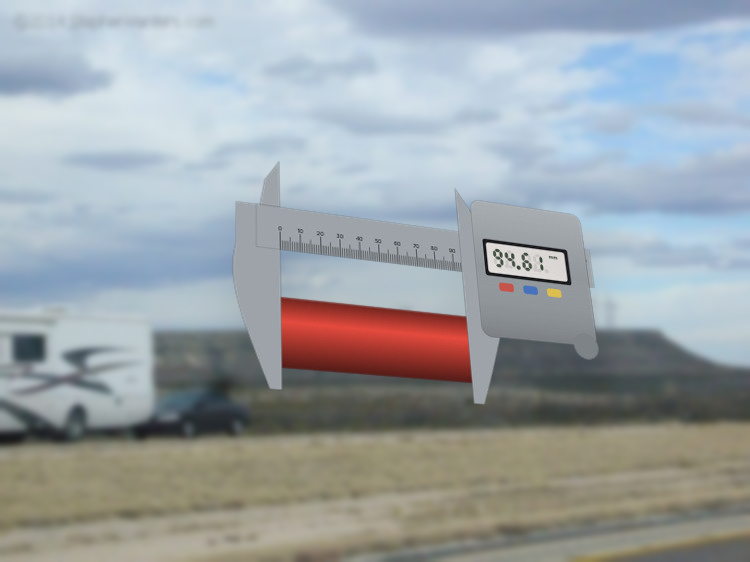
mm 94.61
